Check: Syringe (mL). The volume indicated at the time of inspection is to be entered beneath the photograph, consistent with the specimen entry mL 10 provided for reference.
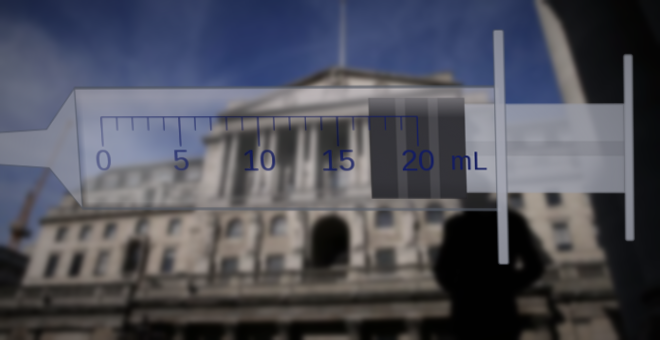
mL 17
